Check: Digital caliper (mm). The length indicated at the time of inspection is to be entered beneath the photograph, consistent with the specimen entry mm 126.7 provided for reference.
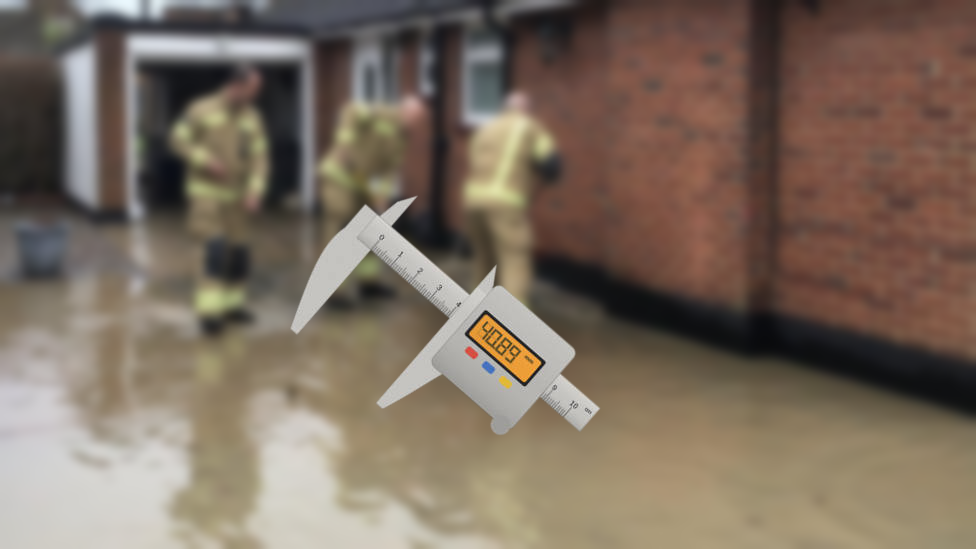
mm 40.89
